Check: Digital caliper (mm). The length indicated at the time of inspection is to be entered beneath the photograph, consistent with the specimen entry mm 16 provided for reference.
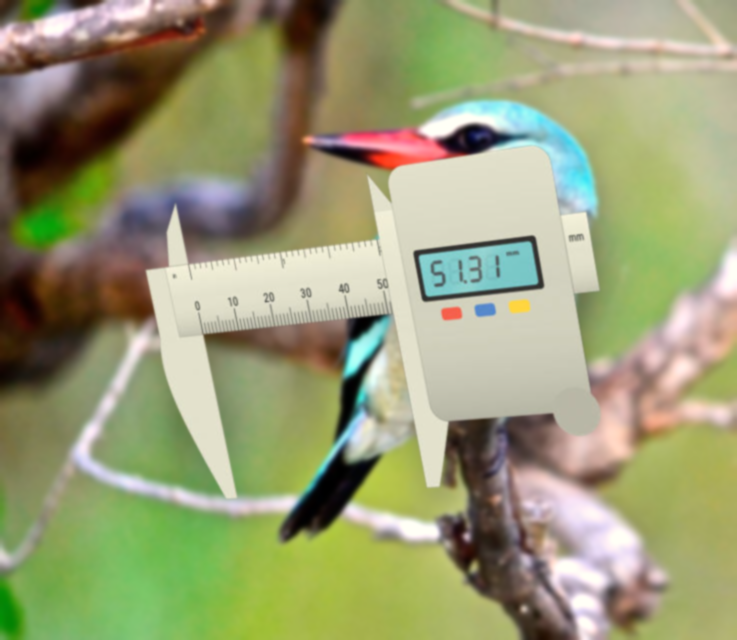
mm 51.31
